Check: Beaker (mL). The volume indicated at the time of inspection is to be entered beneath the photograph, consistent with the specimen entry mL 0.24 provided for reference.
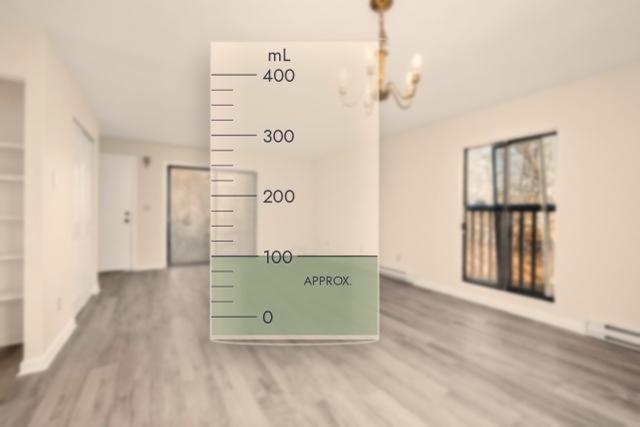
mL 100
